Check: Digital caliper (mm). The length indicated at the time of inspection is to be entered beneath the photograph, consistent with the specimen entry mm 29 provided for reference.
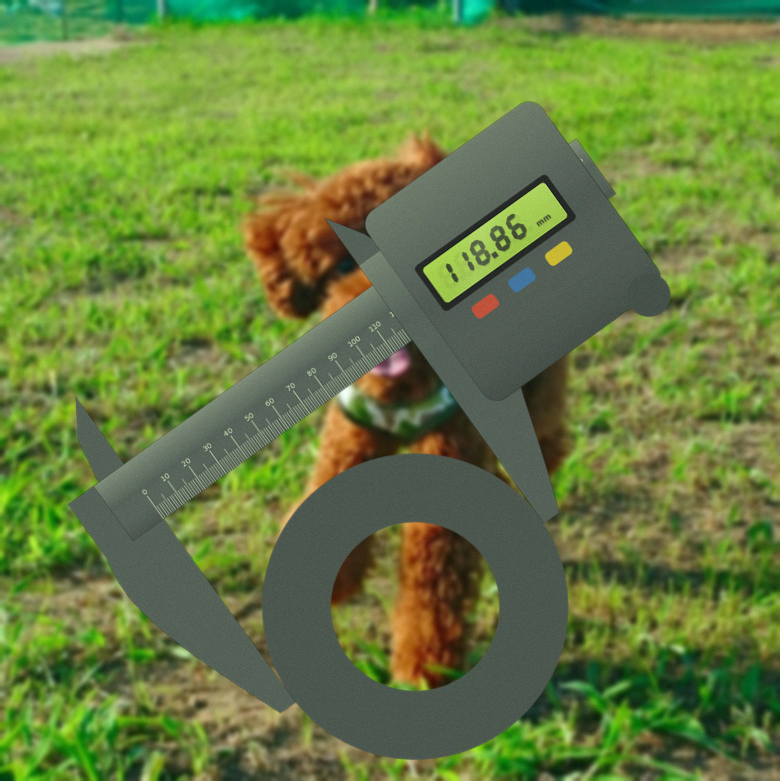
mm 118.86
